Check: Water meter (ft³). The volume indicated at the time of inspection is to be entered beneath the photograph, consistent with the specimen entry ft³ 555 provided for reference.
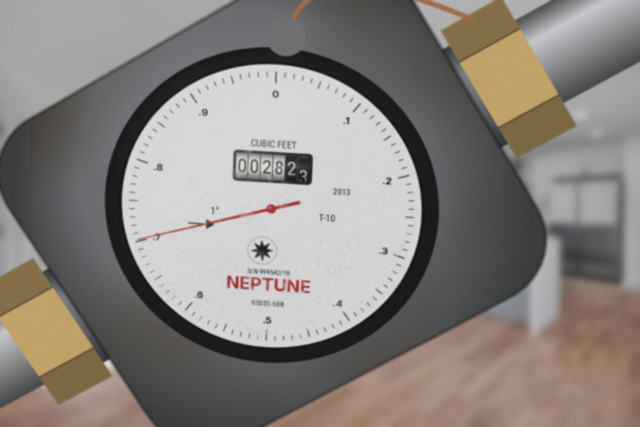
ft³ 2822.70
